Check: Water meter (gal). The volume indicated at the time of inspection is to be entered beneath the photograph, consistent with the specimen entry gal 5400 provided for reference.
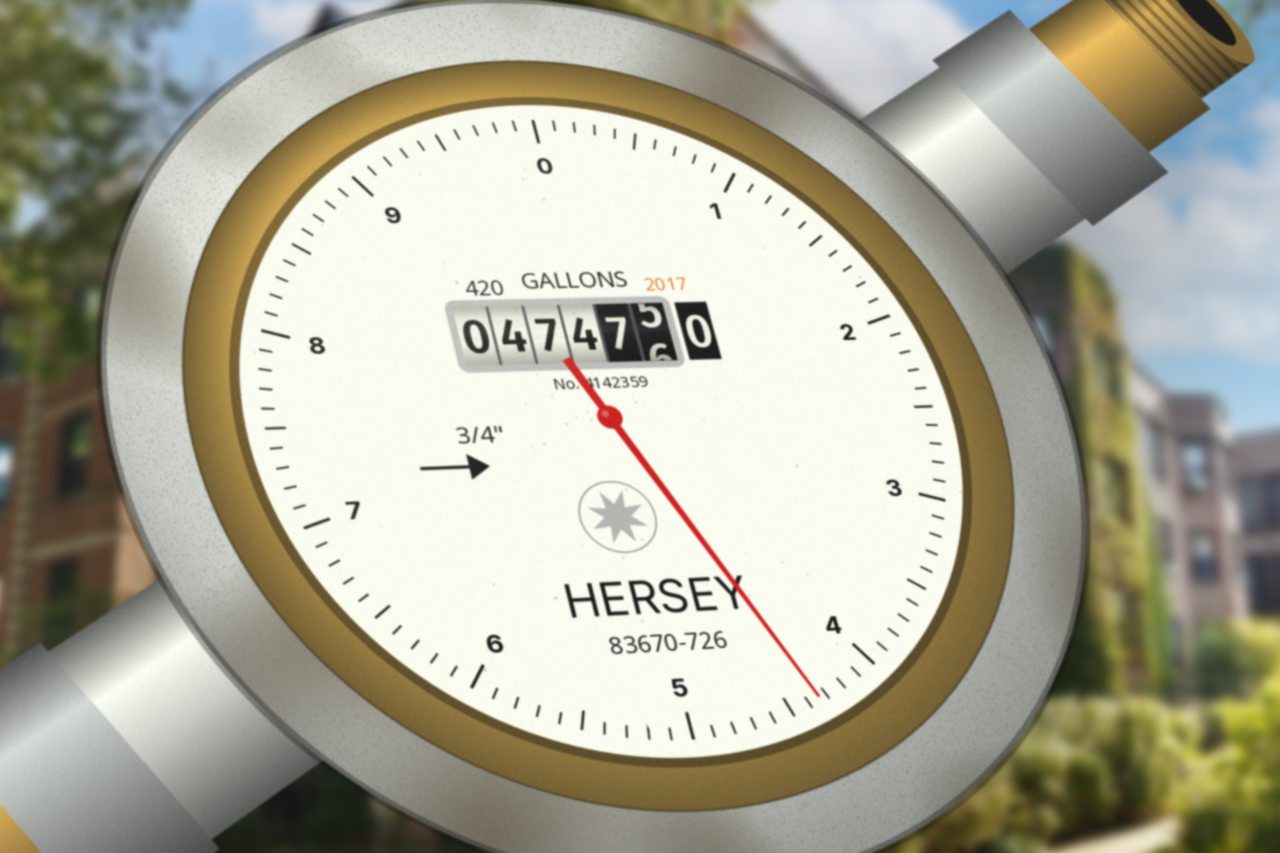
gal 474754.3
